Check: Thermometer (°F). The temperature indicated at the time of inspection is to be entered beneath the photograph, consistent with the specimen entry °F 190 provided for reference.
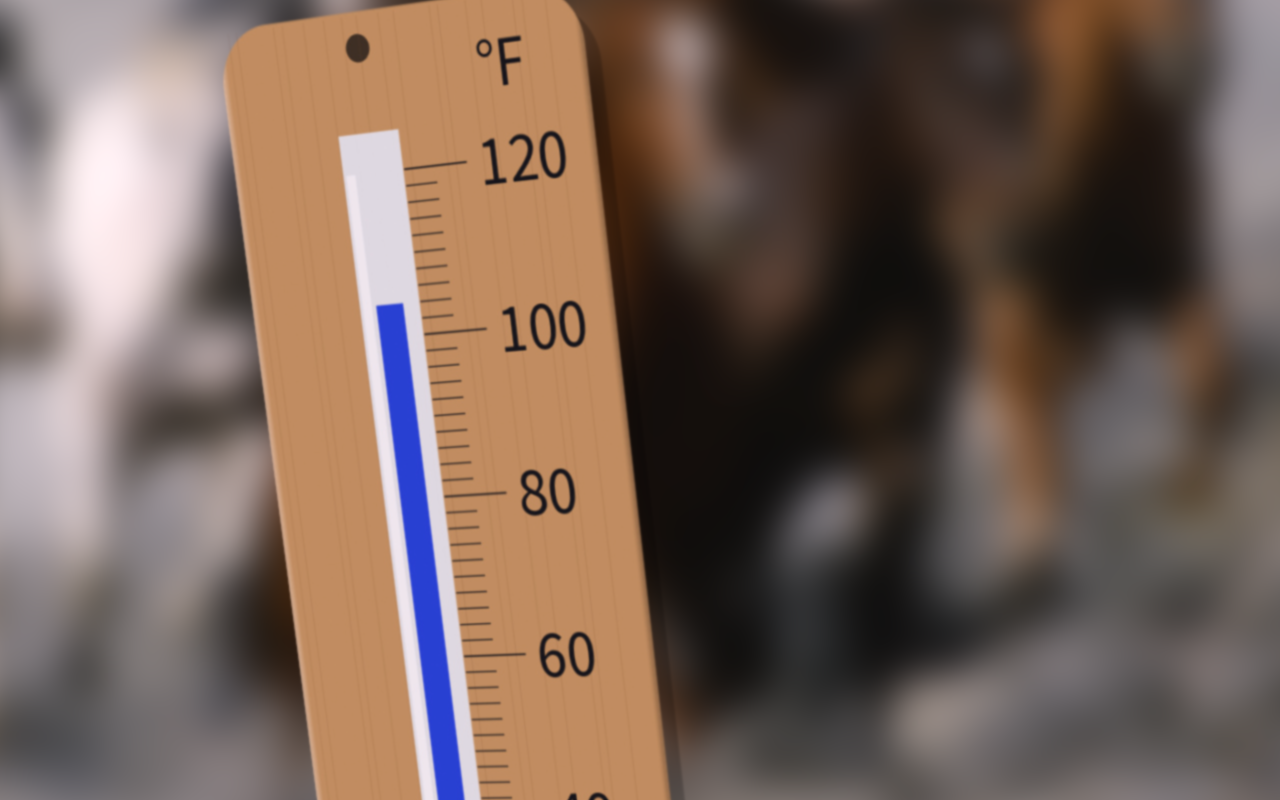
°F 104
